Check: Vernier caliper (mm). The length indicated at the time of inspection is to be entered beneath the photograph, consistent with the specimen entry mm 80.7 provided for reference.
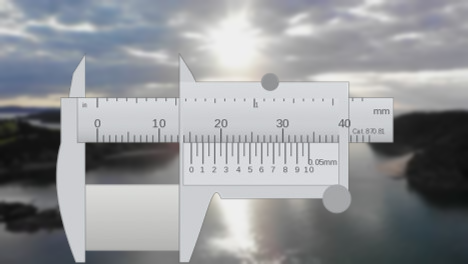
mm 15.2
